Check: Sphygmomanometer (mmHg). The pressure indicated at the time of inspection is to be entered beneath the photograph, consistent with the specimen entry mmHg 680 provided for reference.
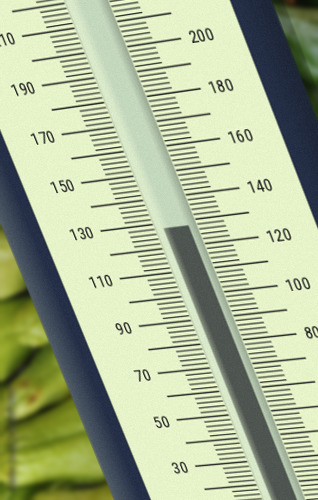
mmHg 128
